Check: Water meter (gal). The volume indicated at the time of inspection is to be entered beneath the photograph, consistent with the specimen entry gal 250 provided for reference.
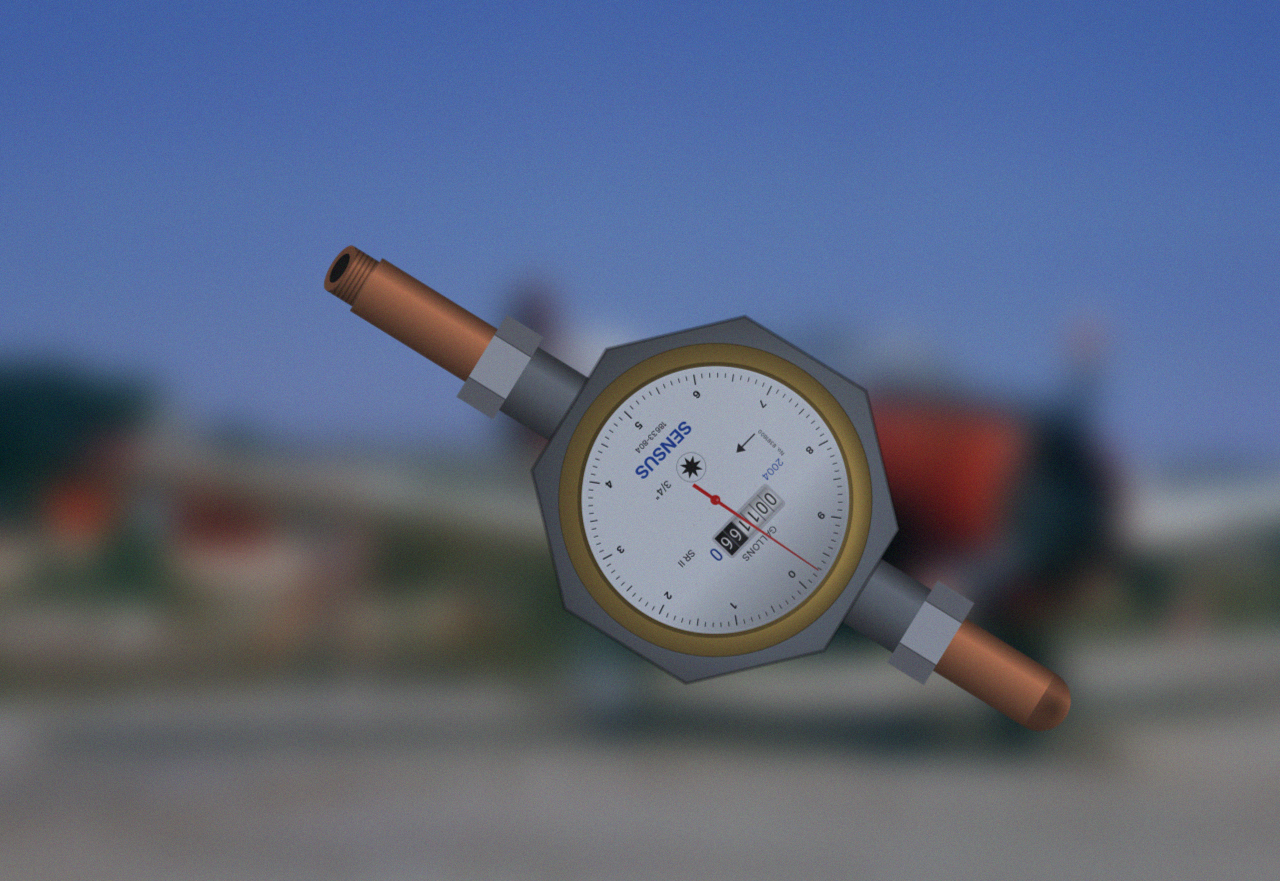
gal 11659.7
